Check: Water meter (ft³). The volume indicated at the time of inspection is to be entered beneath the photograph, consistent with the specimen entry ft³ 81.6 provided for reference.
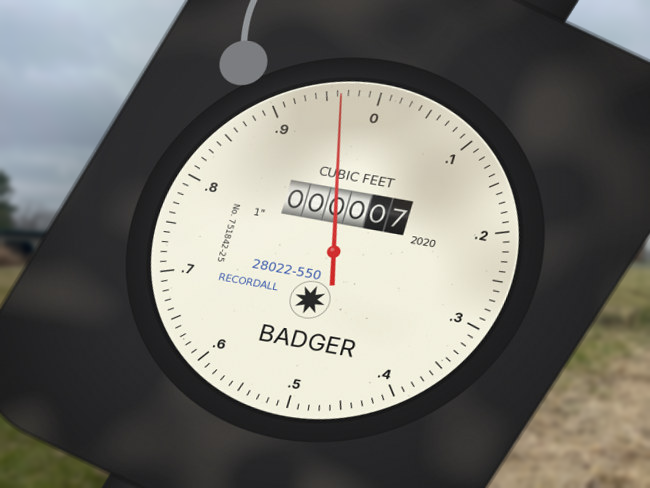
ft³ 6.96
